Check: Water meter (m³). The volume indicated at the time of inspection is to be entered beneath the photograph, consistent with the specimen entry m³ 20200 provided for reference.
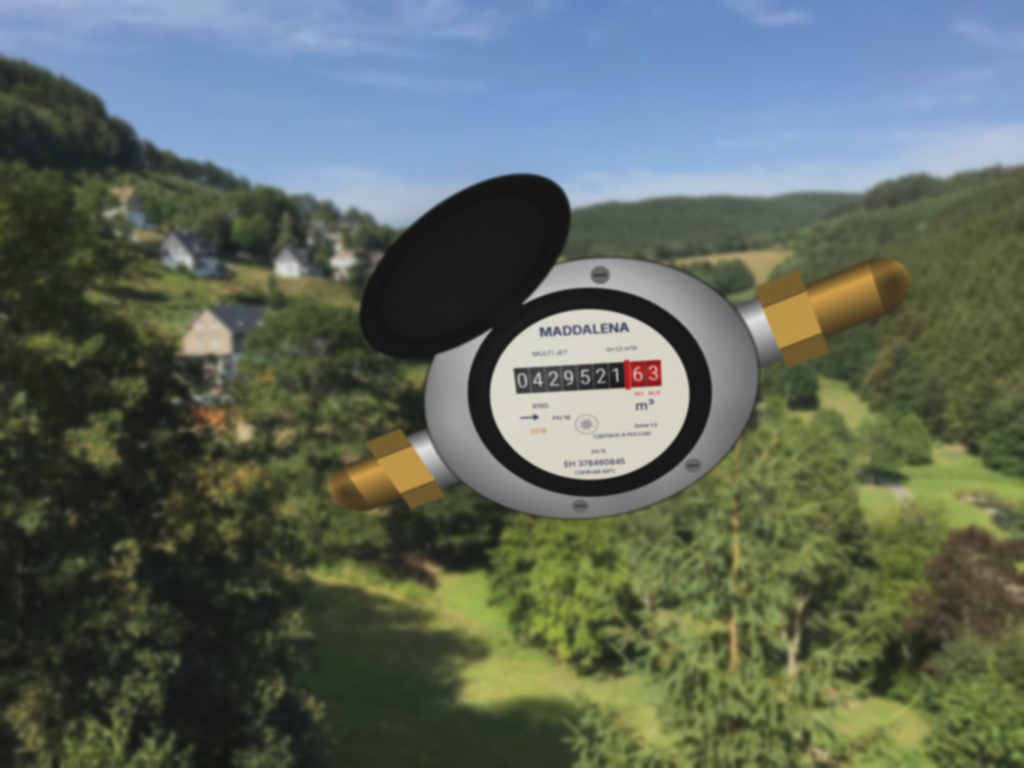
m³ 429521.63
